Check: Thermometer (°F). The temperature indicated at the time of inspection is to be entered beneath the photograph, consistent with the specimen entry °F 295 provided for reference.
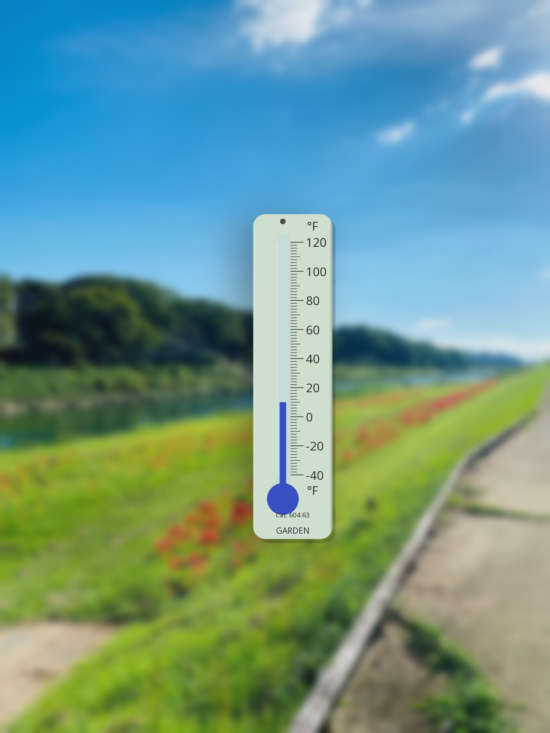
°F 10
